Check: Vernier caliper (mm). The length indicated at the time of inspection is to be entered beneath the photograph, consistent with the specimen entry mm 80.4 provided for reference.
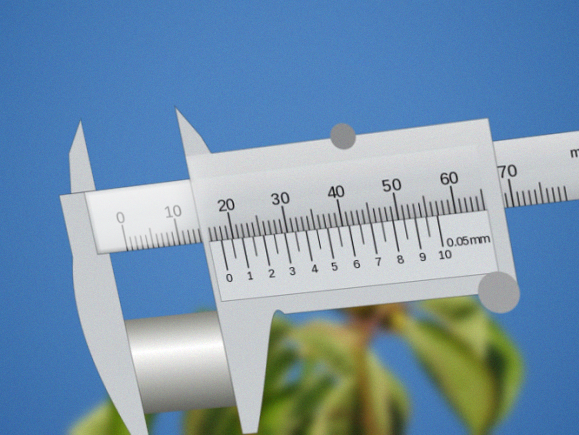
mm 17.8
